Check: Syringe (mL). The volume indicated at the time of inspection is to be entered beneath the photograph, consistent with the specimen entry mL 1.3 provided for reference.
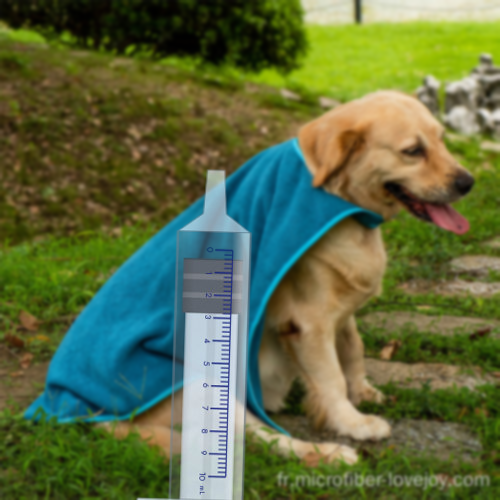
mL 0.4
